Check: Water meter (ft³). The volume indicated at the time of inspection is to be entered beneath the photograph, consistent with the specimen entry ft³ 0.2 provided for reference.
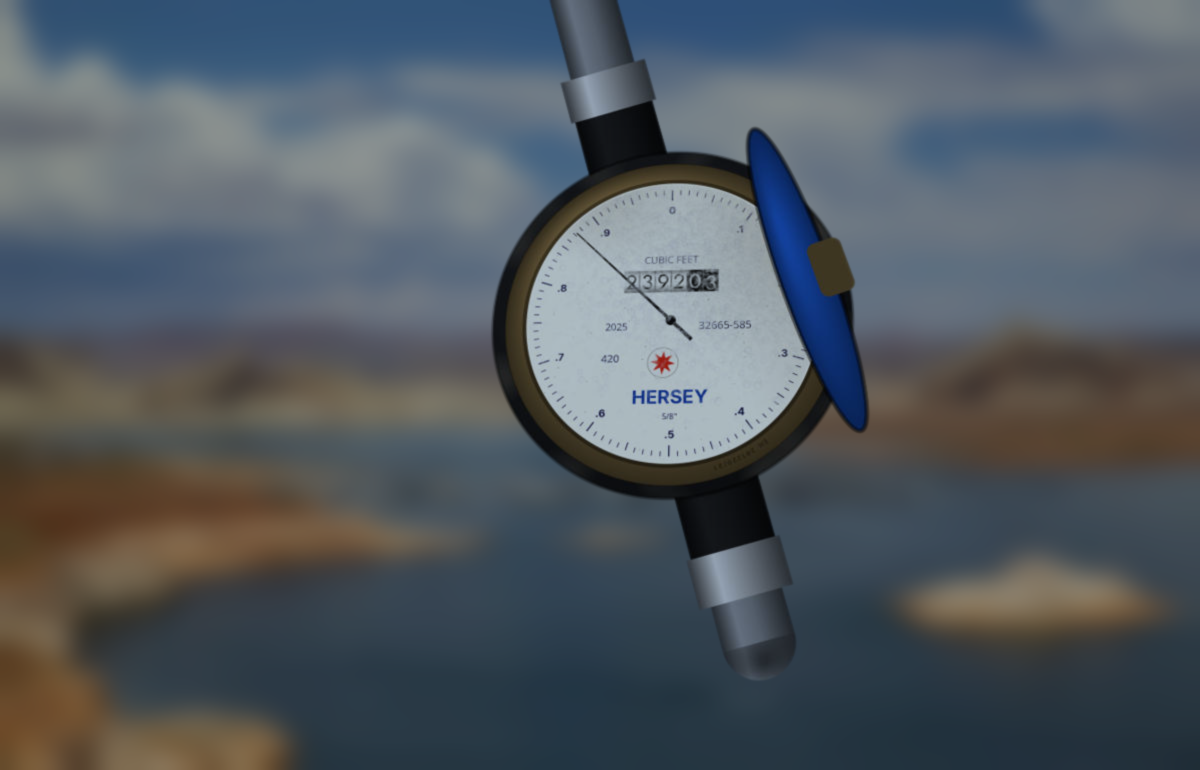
ft³ 239202.87
